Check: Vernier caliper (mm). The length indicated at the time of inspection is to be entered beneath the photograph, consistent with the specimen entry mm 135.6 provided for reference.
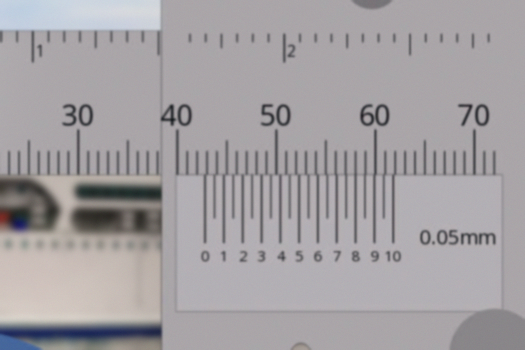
mm 42.8
